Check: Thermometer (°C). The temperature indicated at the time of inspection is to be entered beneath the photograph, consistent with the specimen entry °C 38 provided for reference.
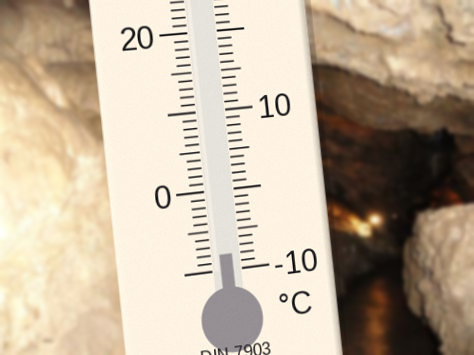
°C -8
